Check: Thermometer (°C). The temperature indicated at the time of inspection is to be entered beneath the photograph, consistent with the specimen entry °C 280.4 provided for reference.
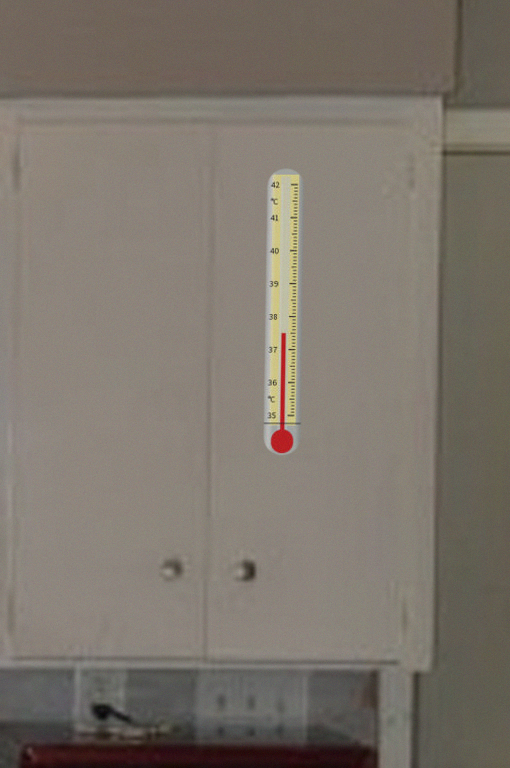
°C 37.5
